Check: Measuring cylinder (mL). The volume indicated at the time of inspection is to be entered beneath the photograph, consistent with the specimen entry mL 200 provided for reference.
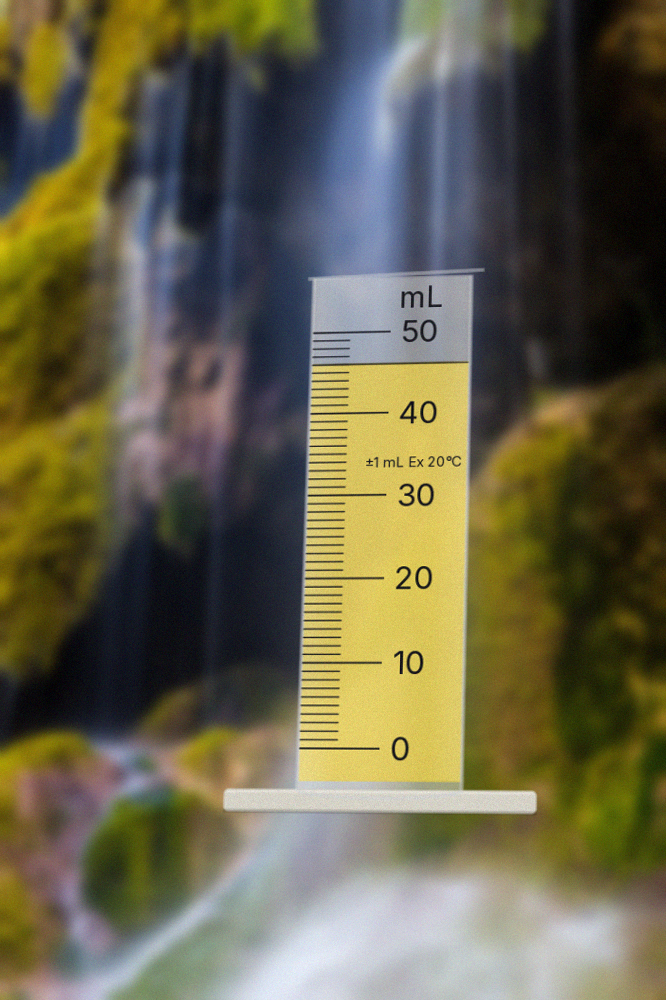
mL 46
